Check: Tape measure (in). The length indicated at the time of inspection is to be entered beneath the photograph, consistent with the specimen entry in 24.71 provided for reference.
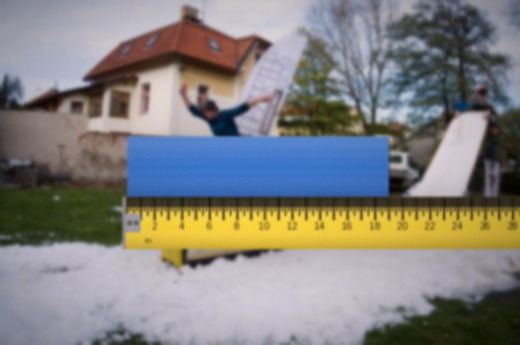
in 19
